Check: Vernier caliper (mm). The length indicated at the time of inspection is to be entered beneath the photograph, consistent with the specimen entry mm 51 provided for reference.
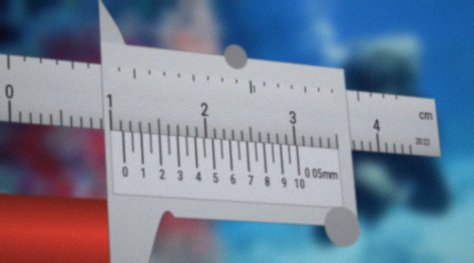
mm 11.2
